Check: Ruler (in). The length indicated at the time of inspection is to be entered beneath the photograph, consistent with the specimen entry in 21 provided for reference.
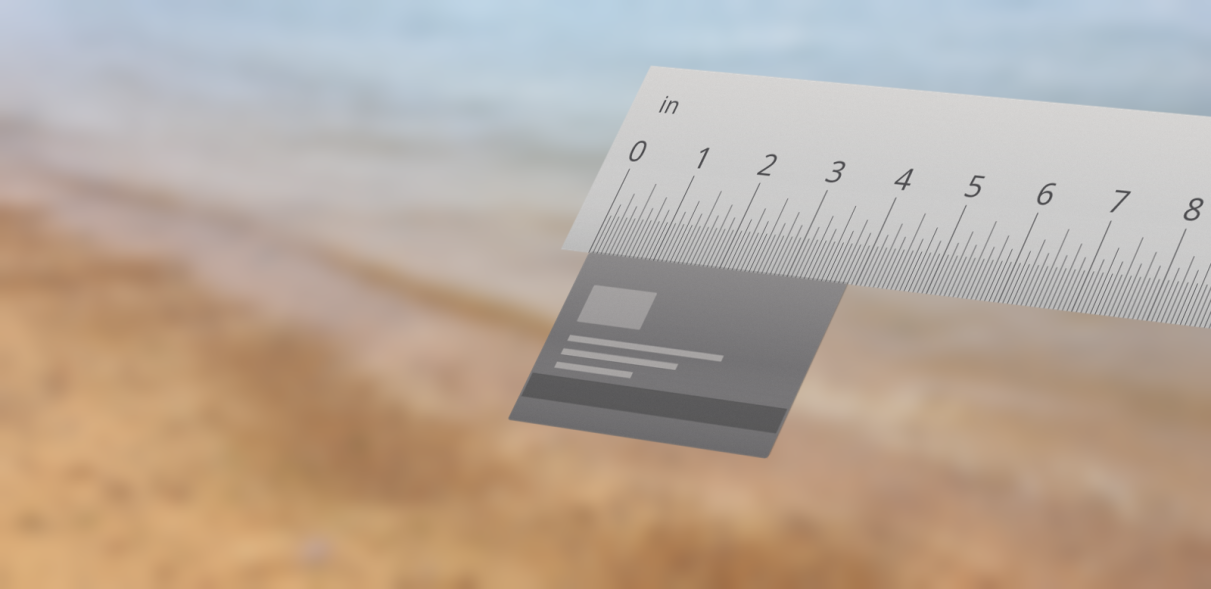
in 3.875
